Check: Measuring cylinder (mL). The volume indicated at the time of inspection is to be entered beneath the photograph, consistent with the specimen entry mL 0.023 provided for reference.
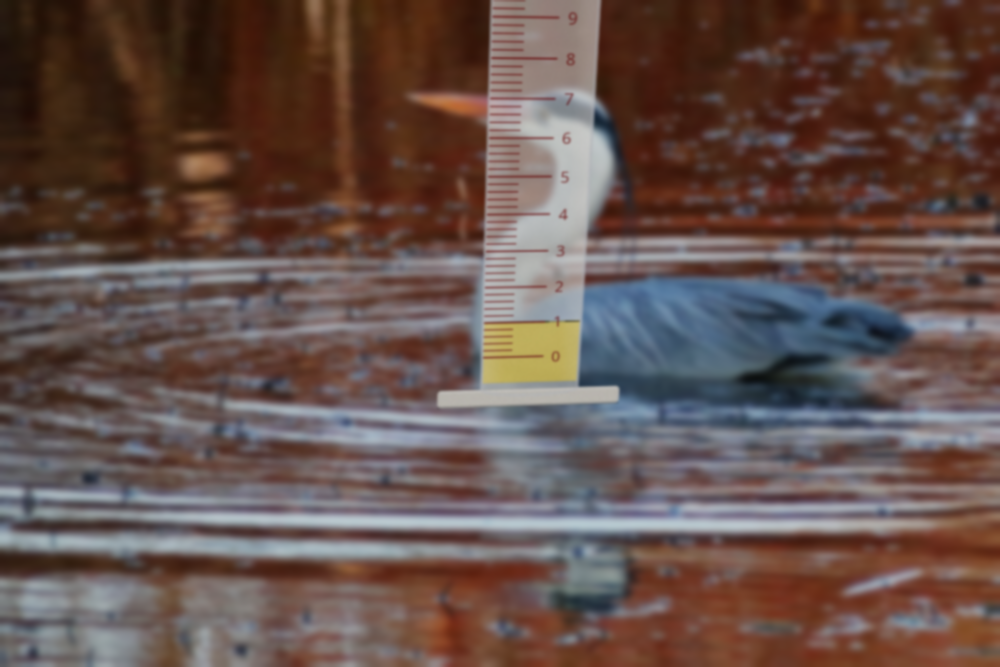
mL 1
